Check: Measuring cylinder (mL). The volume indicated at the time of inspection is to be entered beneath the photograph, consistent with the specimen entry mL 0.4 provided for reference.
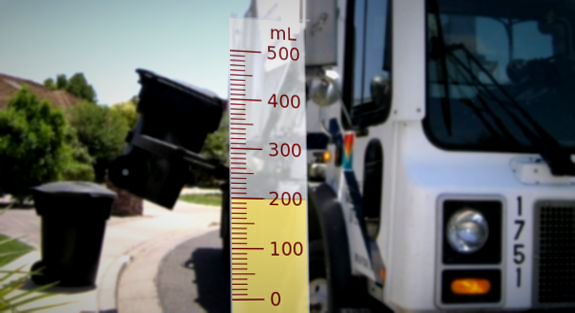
mL 200
